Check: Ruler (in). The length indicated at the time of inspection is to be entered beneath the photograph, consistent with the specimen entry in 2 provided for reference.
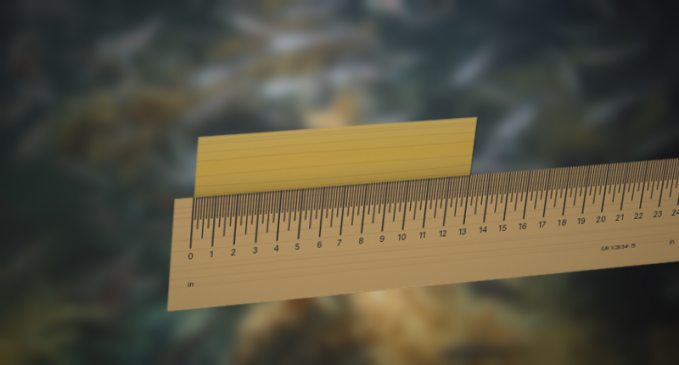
in 13
